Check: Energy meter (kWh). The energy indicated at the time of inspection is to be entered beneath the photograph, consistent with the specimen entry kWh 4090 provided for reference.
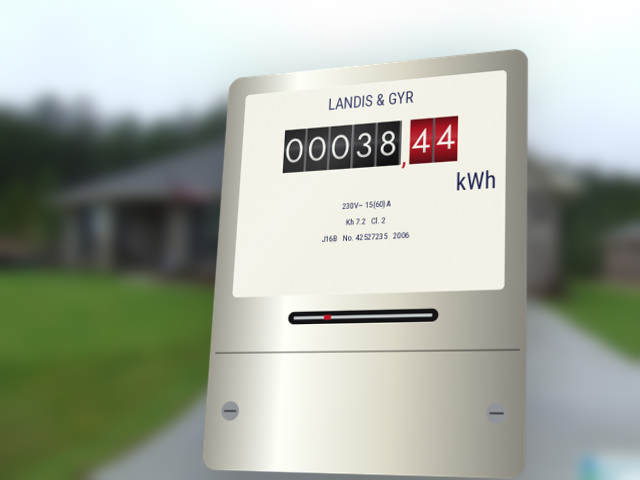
kWh 38.44
